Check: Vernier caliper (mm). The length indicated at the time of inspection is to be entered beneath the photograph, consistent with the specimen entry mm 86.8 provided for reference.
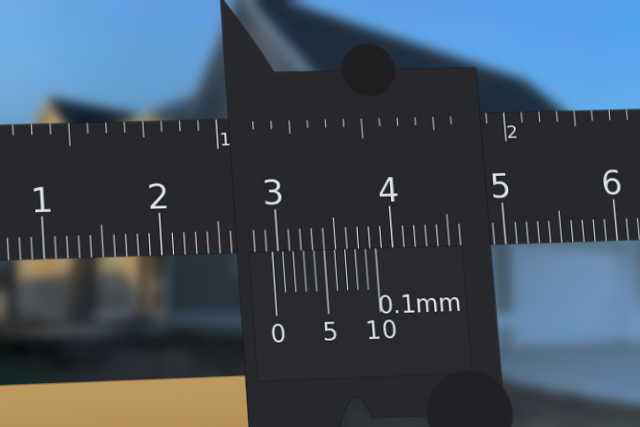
mm 29.5
